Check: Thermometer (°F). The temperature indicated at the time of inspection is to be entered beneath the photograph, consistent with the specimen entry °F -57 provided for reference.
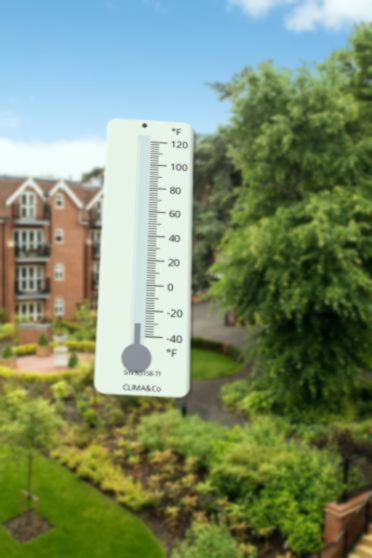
°F -30
